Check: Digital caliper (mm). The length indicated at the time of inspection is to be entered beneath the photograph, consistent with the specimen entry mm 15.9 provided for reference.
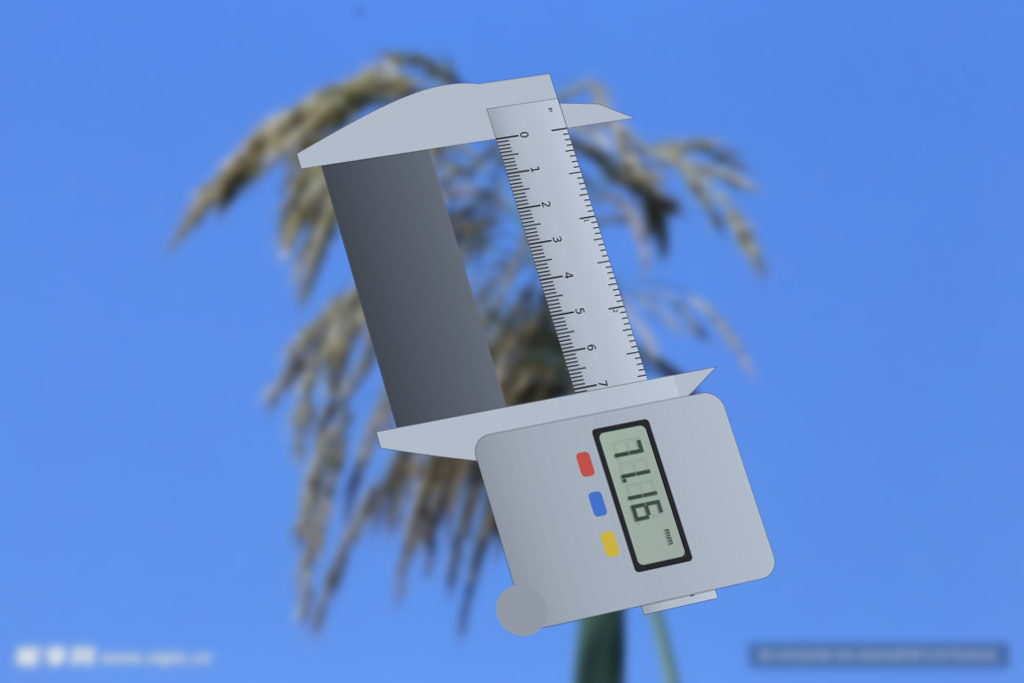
mm 71.16
